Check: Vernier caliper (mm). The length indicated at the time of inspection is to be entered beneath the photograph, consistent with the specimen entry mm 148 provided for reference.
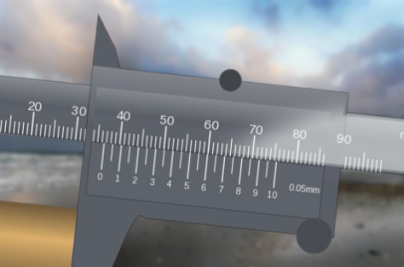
mm 36.5
